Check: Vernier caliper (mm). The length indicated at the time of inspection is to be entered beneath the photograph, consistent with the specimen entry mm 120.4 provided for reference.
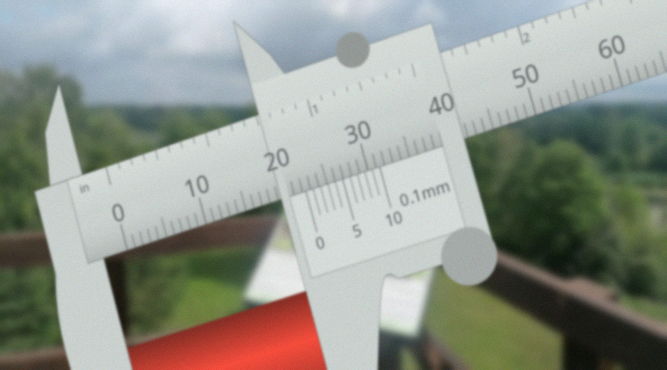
mm 22.4
